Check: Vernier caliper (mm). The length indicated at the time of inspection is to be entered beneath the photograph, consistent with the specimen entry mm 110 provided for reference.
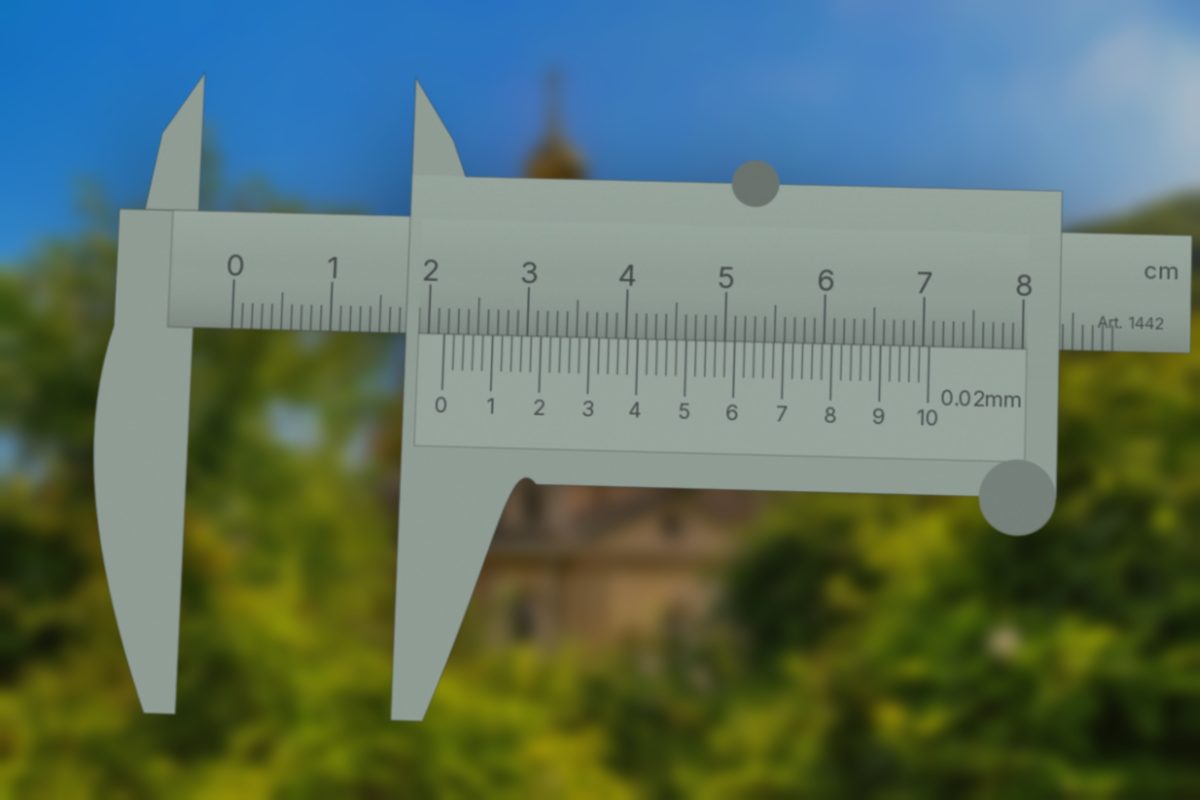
mm 21.6
